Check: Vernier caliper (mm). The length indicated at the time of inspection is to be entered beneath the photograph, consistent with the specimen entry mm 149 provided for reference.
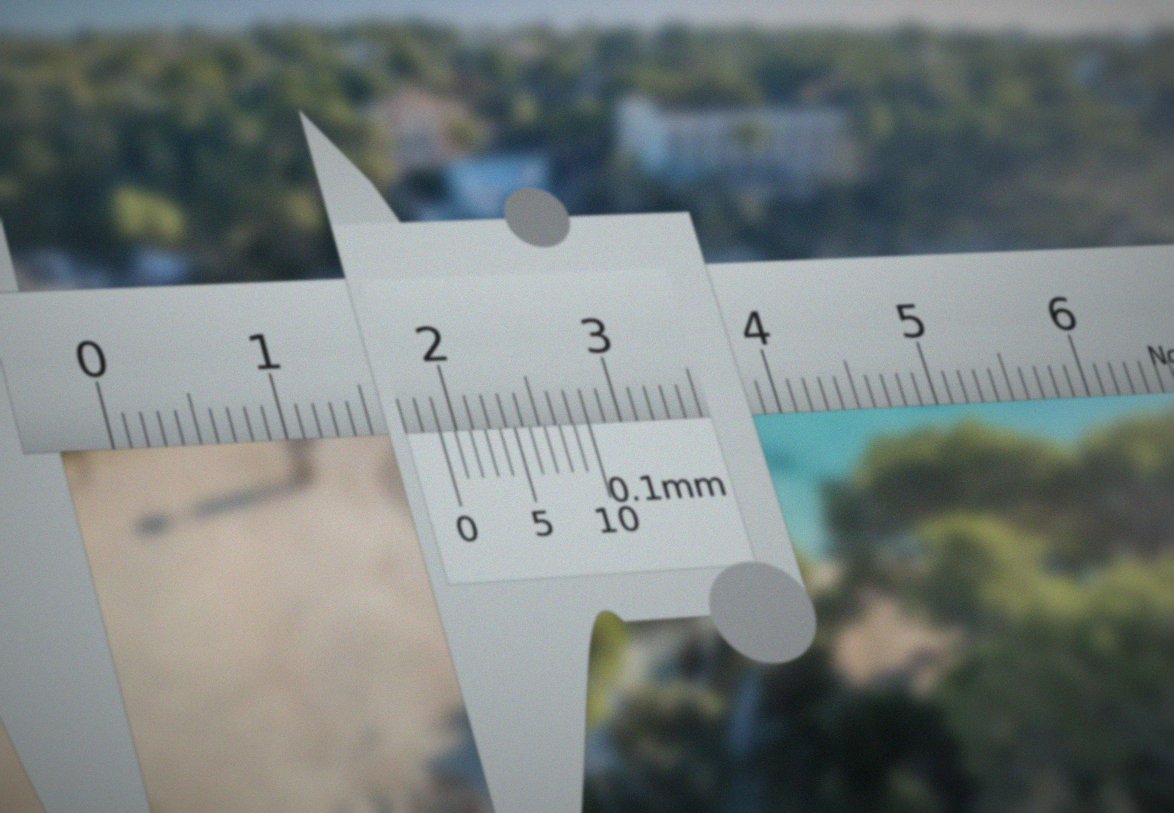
mm 19.0
